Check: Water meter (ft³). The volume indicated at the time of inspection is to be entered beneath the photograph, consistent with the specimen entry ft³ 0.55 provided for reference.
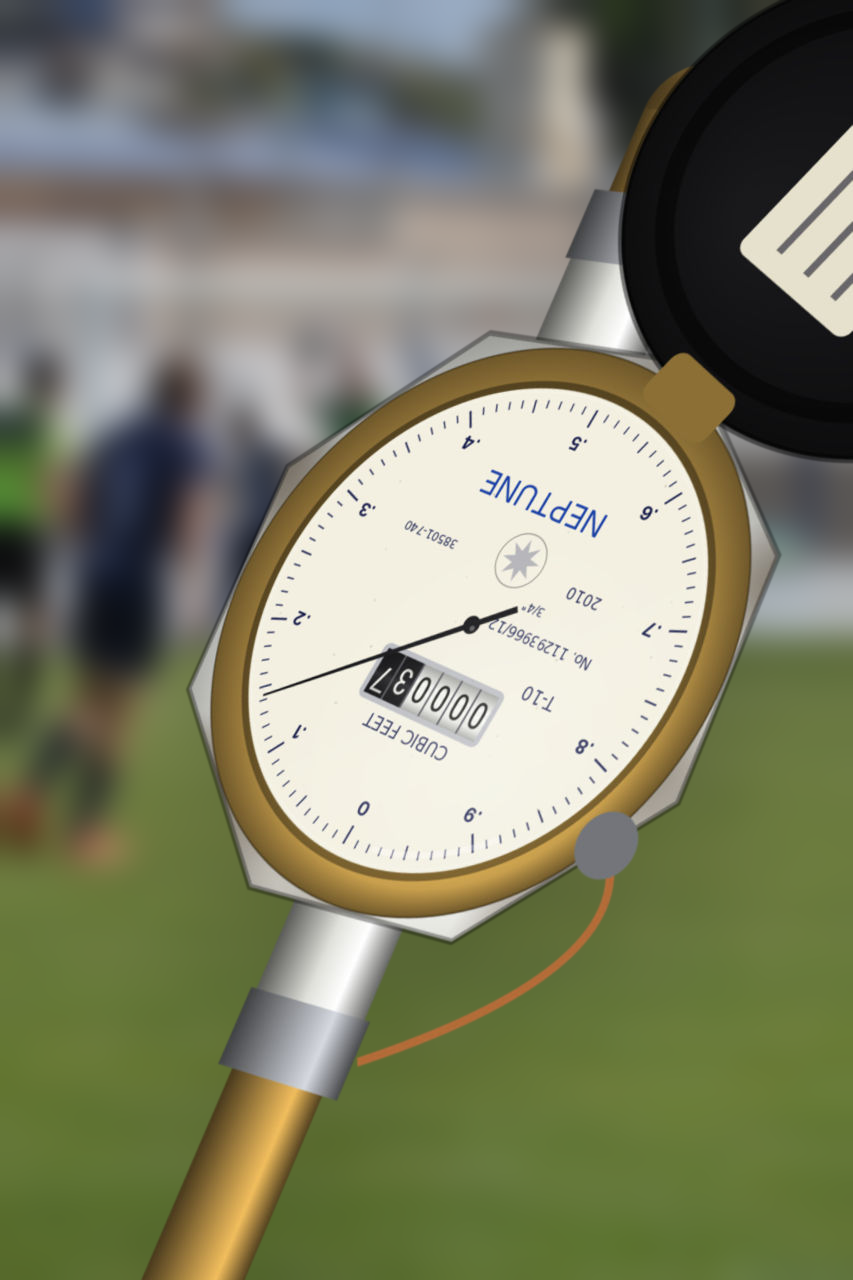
ft³ 37.14
